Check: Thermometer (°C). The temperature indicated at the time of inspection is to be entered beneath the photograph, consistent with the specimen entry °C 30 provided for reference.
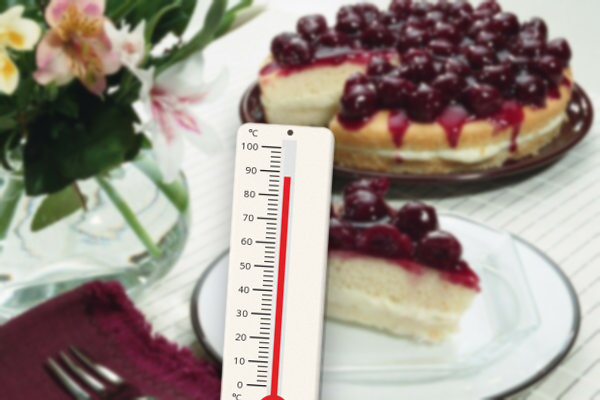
°C 88
